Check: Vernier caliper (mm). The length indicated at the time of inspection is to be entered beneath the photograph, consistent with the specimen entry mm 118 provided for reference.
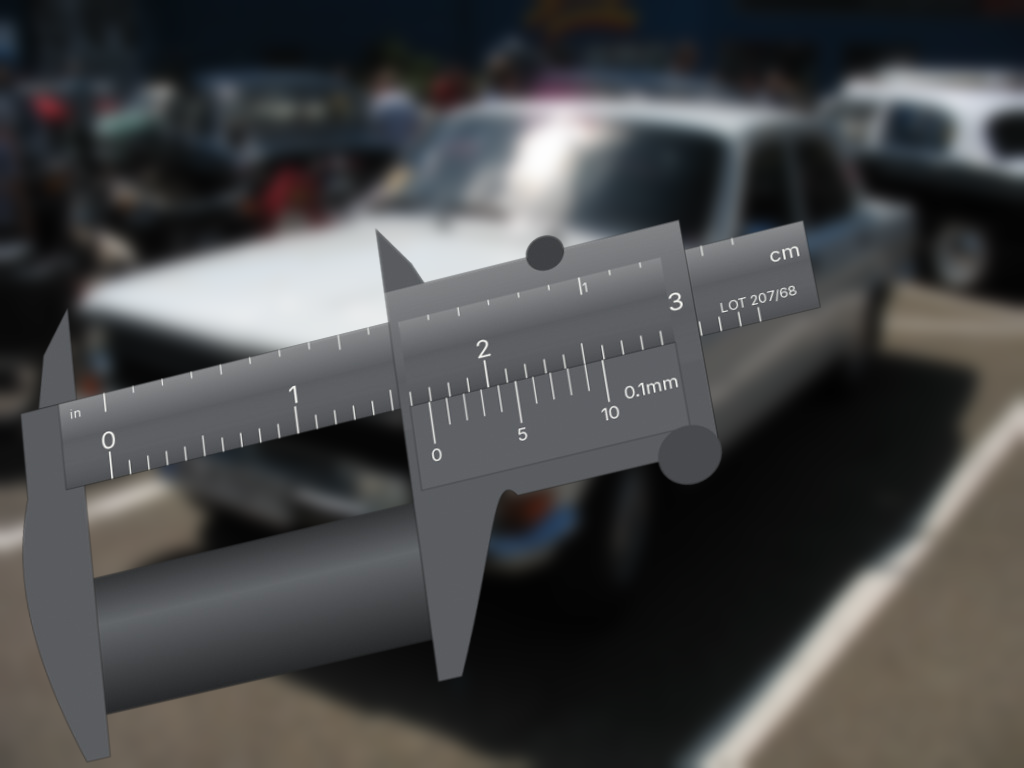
mm 16.9
